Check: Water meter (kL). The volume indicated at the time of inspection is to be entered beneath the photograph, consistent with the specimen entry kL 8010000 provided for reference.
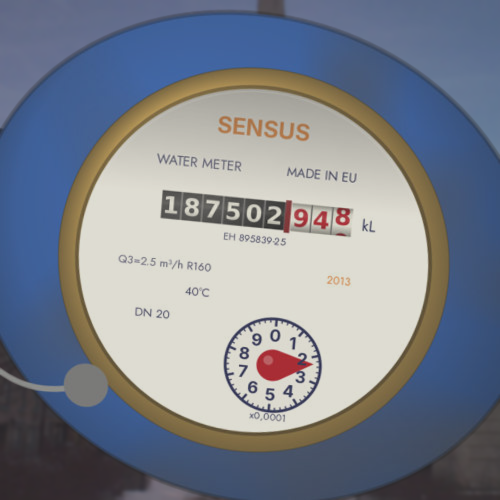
kL 187502.9482
